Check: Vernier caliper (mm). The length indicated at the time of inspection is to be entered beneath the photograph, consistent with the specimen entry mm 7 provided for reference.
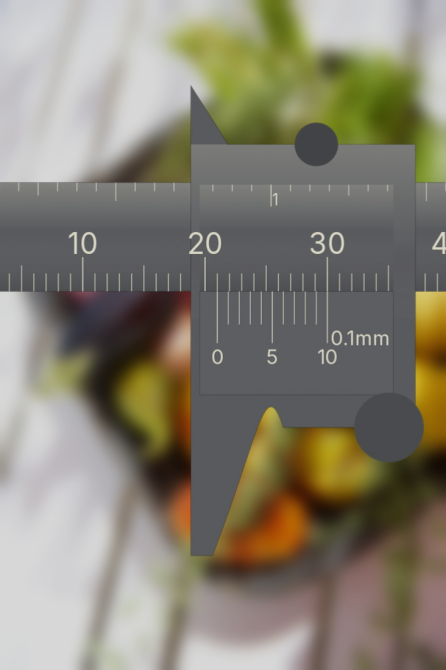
mm 21.0
